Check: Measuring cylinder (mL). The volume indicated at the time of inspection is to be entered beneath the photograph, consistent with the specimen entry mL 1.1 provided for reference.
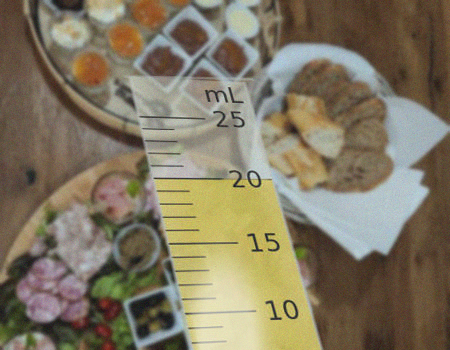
mL 20
